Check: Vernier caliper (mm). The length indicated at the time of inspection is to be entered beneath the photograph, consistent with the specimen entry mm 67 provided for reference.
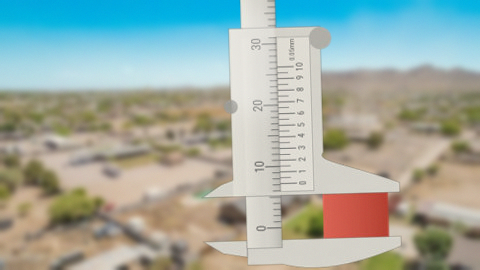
mm 7.2
